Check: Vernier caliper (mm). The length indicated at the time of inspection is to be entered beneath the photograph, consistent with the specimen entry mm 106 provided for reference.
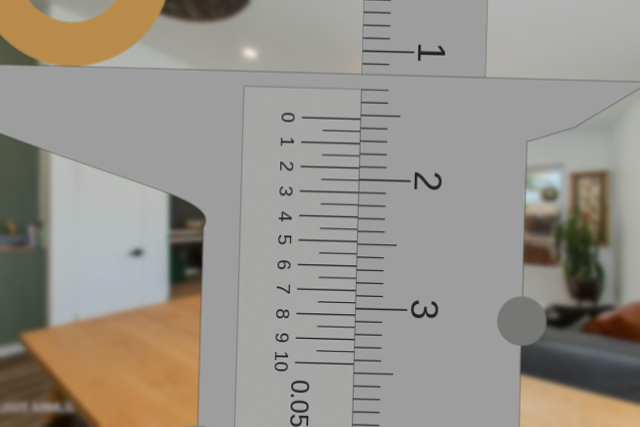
mm 15.3
